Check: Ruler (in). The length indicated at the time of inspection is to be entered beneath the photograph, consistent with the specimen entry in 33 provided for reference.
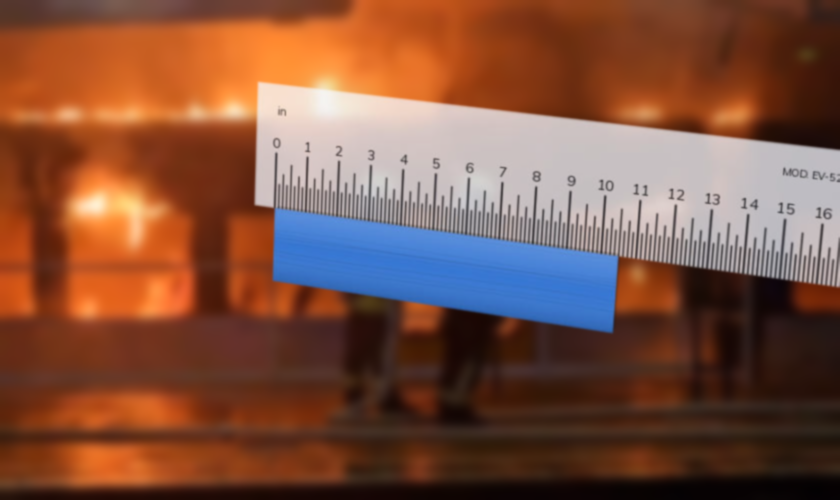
in 10.5
